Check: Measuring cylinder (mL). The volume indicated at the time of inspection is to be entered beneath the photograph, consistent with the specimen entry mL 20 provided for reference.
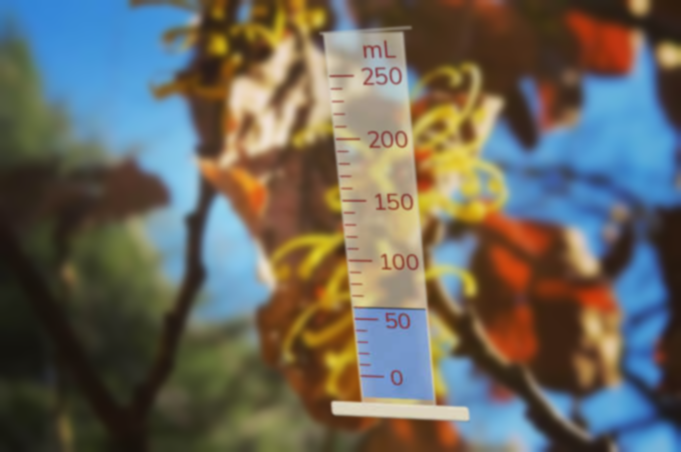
mL 60
